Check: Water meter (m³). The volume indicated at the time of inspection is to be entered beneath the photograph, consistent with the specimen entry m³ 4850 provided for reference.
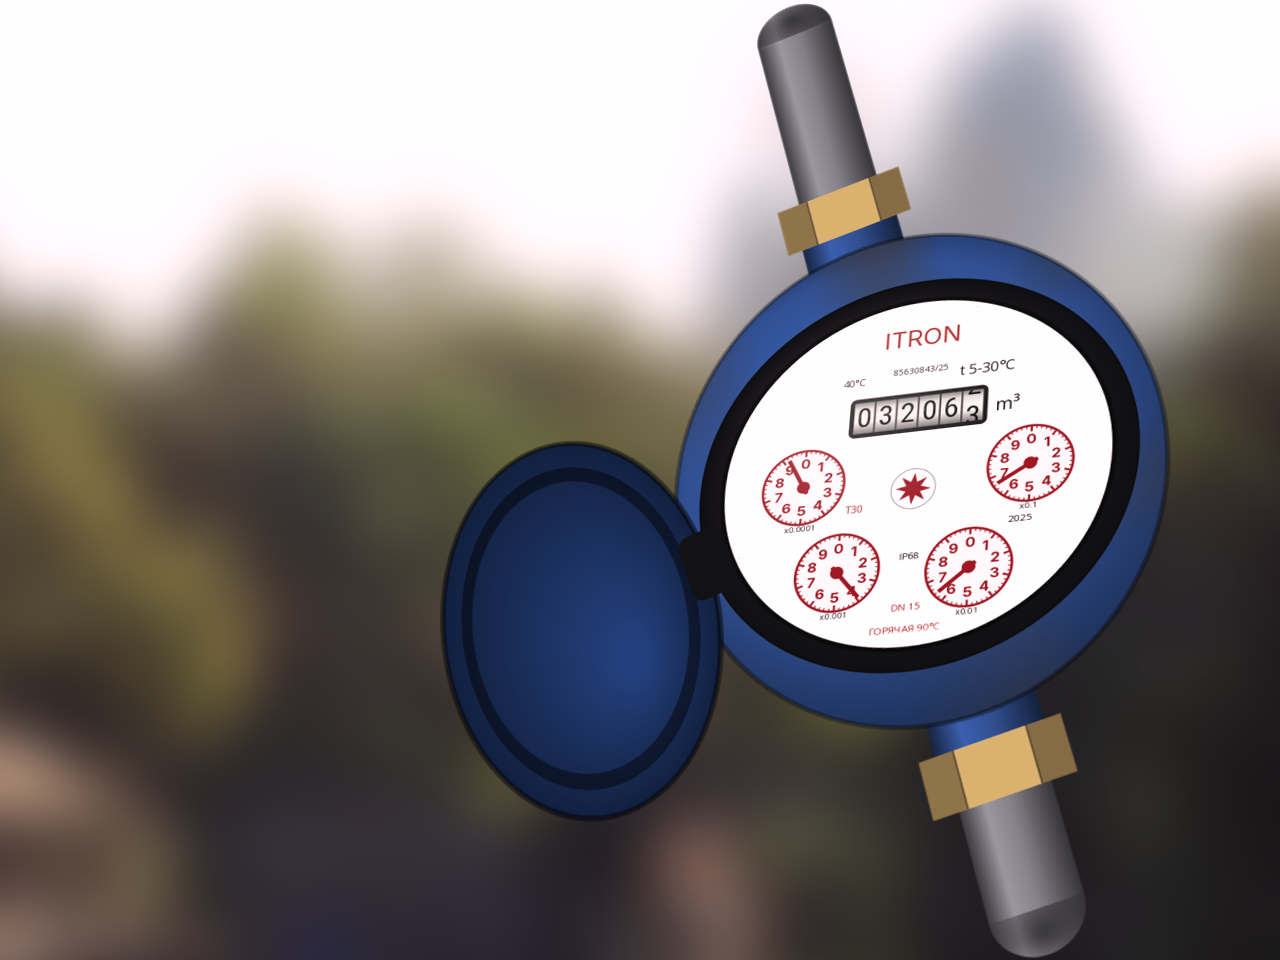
m³ 32062.6639
